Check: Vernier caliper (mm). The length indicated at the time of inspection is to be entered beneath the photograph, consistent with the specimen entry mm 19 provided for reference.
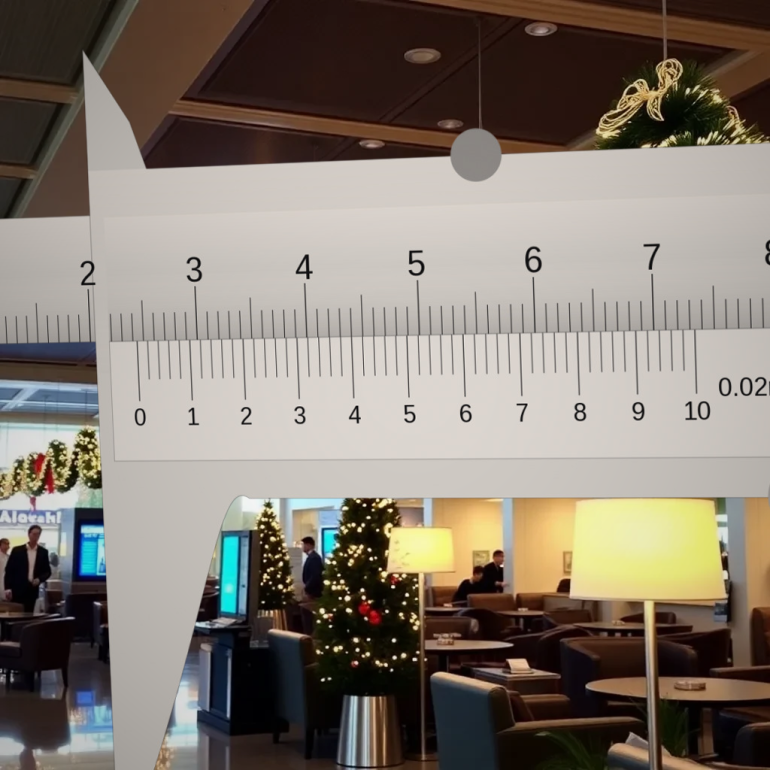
mm 24.4
